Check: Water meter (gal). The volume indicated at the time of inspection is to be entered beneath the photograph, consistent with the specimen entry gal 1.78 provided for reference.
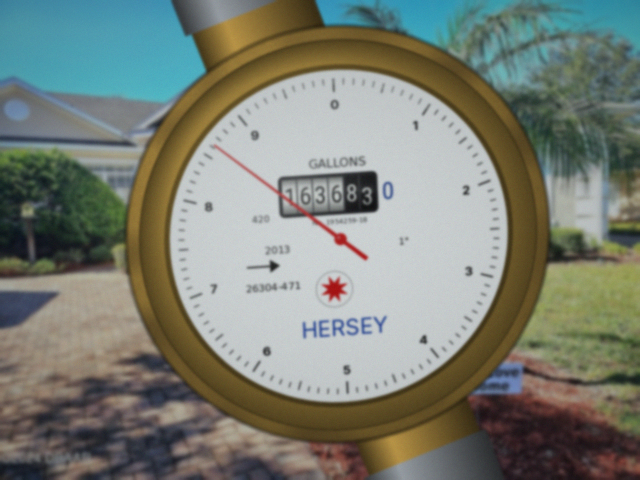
gal 1636828.6
